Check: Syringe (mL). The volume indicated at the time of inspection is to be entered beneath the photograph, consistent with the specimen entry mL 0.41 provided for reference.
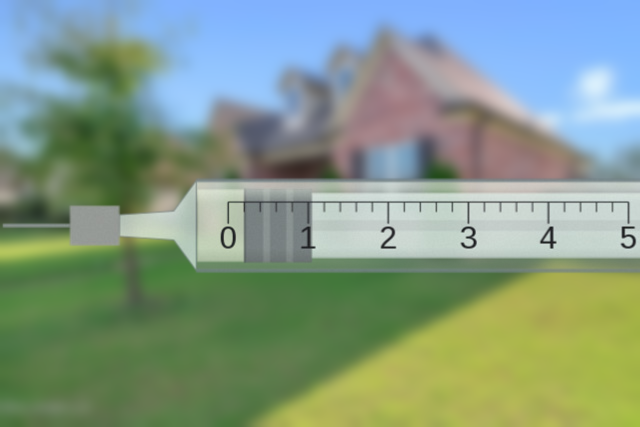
mL 0.2
